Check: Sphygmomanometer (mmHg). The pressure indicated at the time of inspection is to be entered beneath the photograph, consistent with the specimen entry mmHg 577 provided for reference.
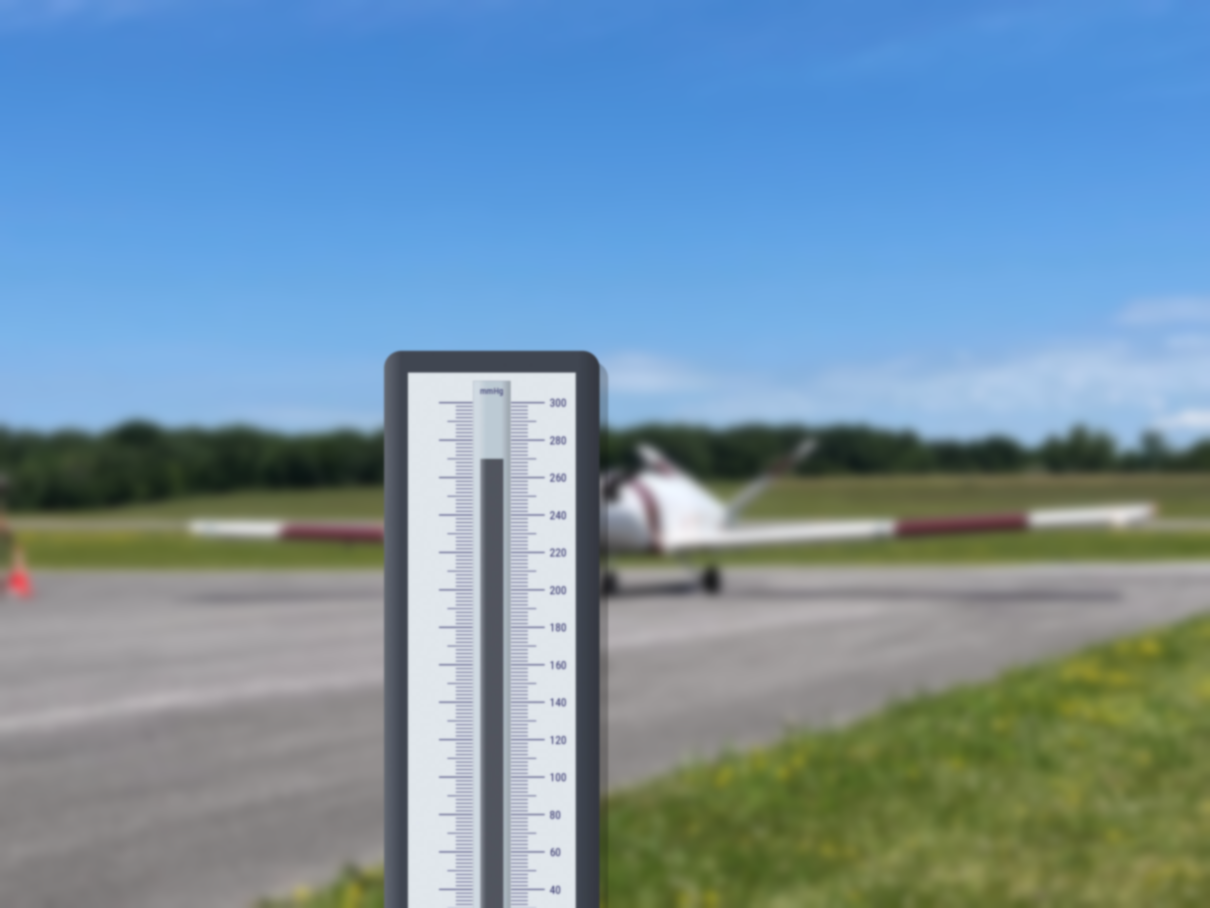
mmHg 270
